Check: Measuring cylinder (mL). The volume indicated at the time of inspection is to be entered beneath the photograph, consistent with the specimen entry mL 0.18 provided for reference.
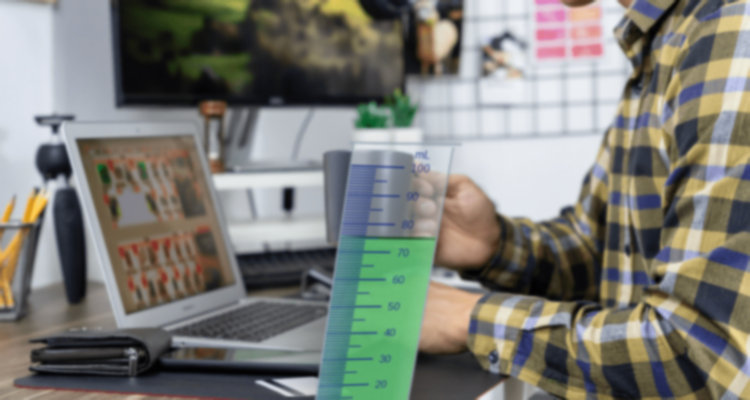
mL 75
